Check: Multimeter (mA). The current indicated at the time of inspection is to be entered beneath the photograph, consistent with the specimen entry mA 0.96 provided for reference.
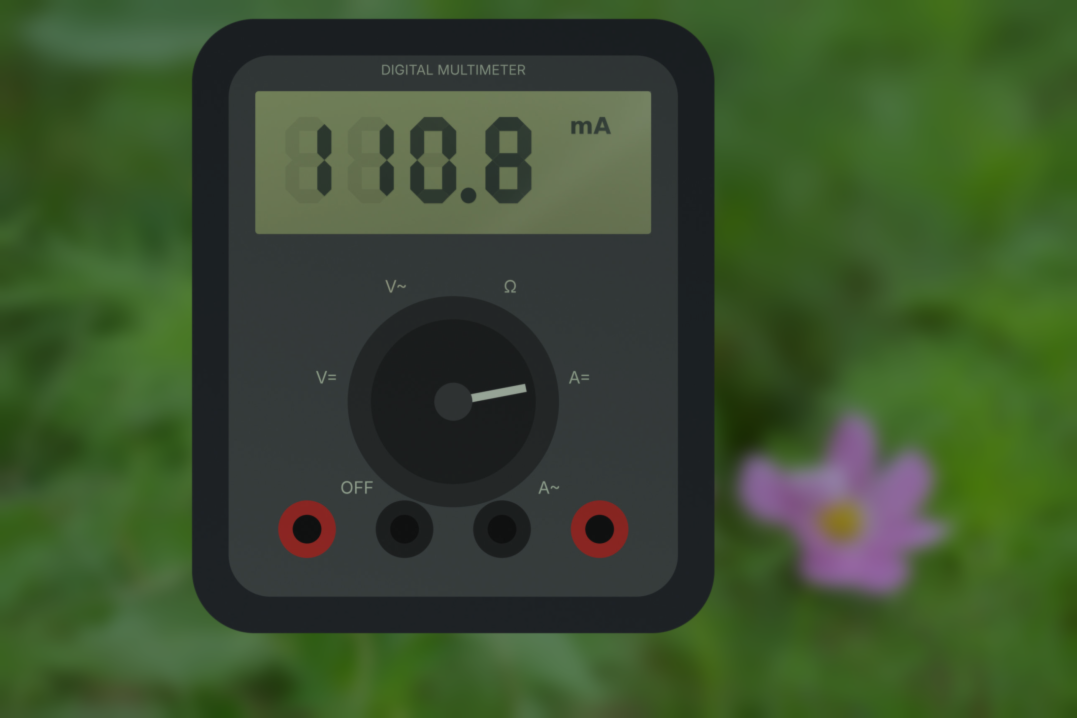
mA 110.8
